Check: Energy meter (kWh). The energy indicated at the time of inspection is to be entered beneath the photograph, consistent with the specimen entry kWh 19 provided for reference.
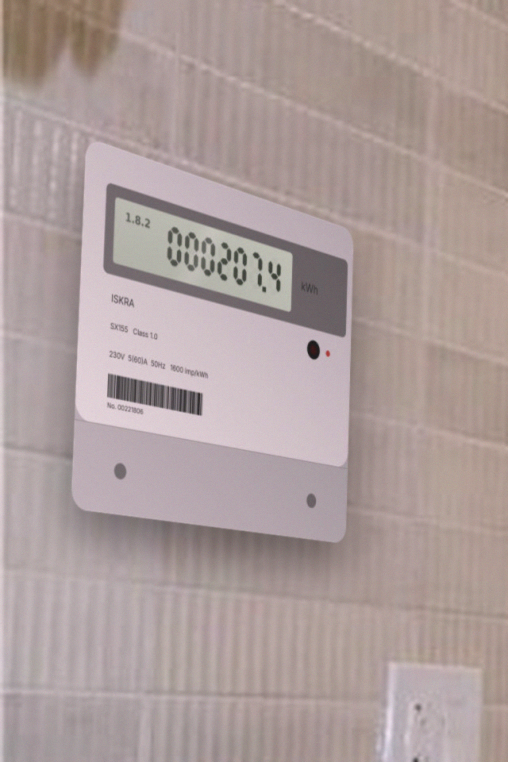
kWh 207.4
